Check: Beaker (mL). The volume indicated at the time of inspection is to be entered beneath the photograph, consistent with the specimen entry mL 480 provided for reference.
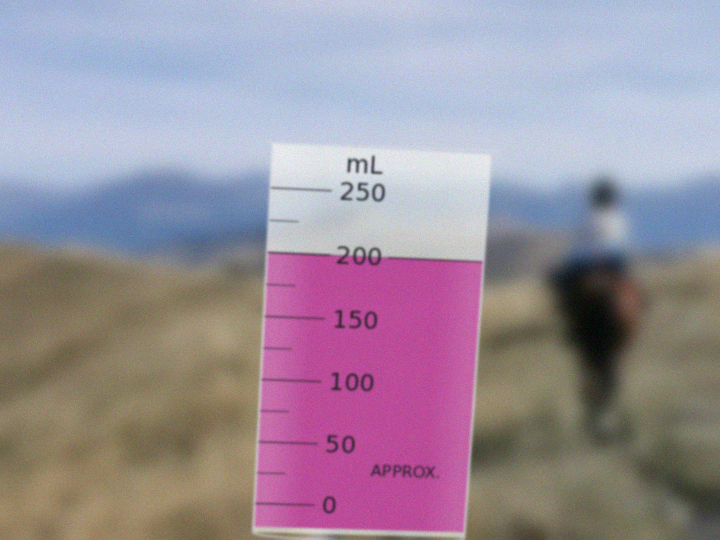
mL 200
